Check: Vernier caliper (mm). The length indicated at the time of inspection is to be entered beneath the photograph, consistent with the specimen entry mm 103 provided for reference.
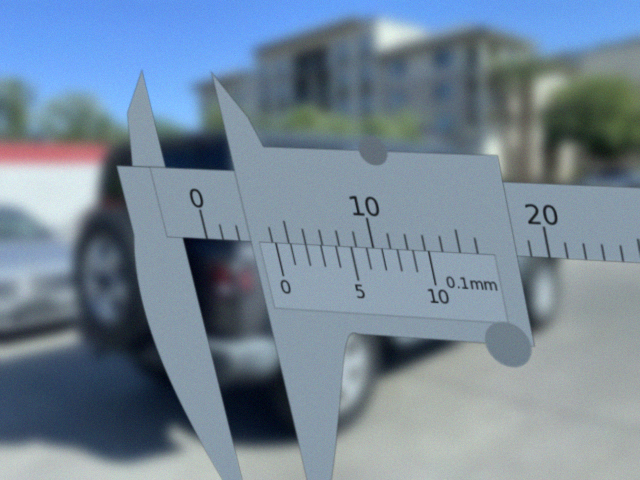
mm 4.2
